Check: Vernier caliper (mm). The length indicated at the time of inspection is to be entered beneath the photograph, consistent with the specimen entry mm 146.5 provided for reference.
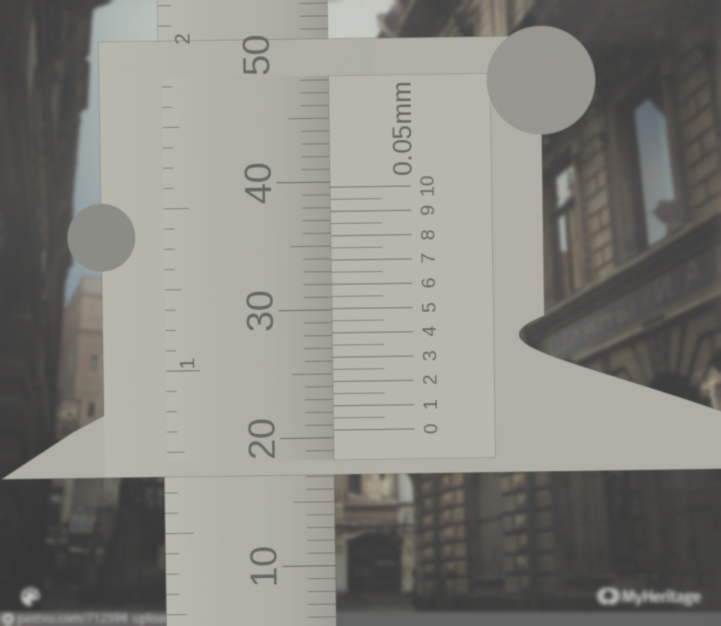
mm 20.6
